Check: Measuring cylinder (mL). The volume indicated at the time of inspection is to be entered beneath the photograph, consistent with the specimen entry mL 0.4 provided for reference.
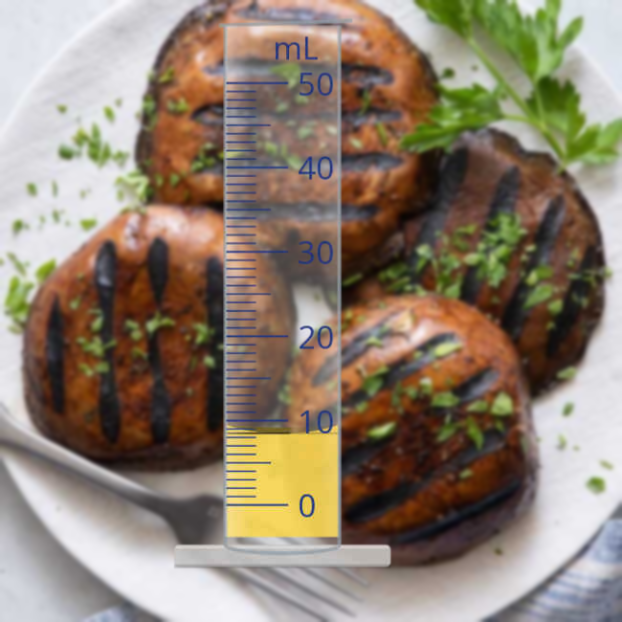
mL 8.5
